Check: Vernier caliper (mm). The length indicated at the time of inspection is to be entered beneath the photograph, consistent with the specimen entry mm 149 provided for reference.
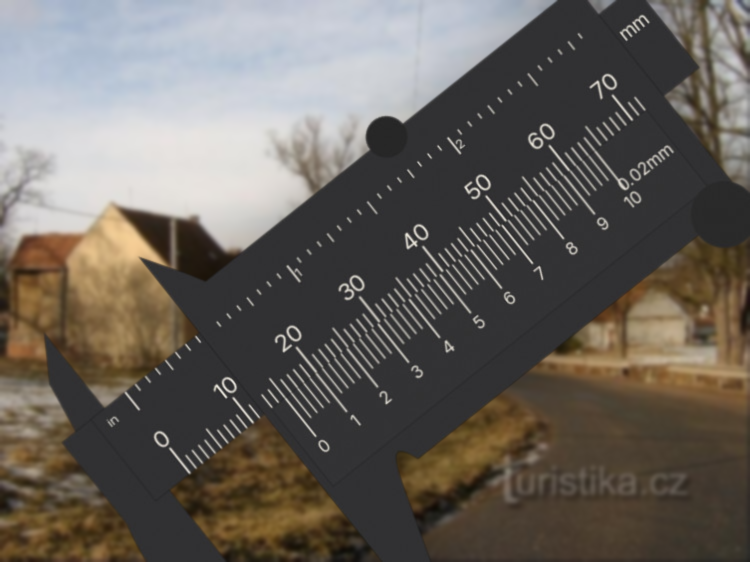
mm 15.0
